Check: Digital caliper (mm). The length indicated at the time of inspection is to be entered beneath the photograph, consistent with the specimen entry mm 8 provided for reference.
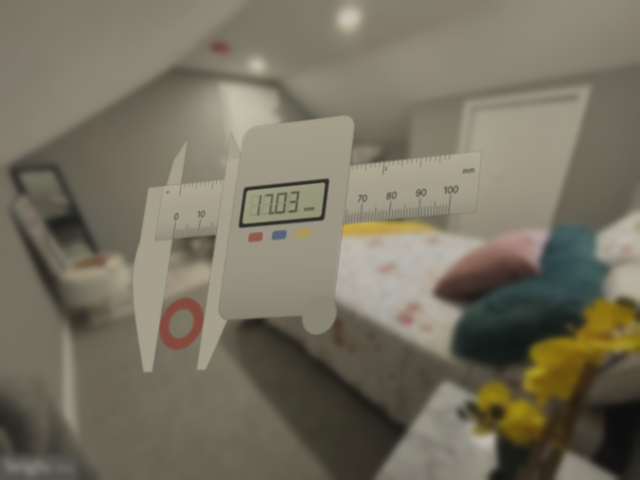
mm 17.03
